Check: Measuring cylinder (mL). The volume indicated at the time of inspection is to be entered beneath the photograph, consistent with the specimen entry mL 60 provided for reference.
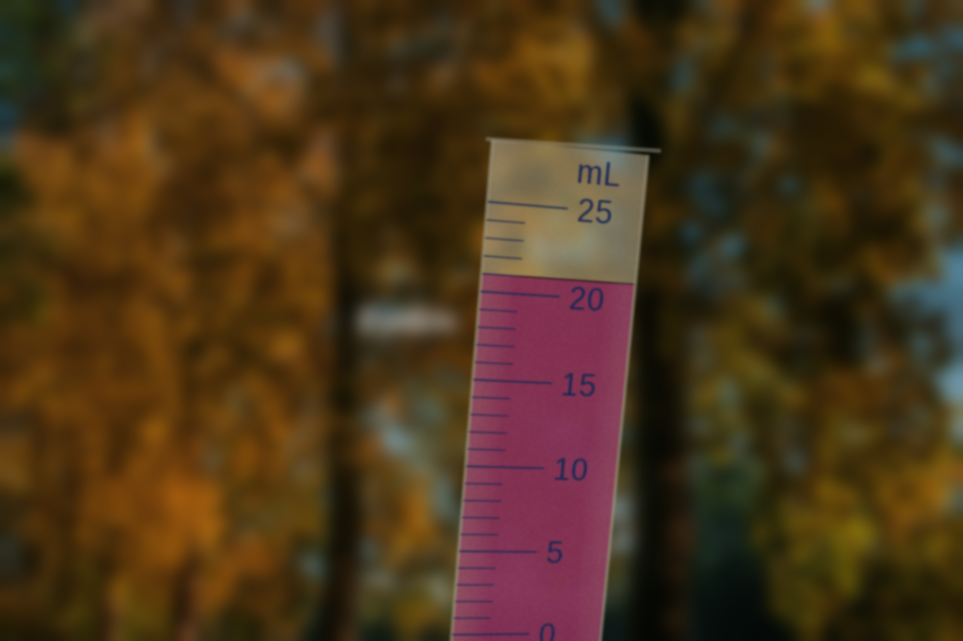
mL 21
